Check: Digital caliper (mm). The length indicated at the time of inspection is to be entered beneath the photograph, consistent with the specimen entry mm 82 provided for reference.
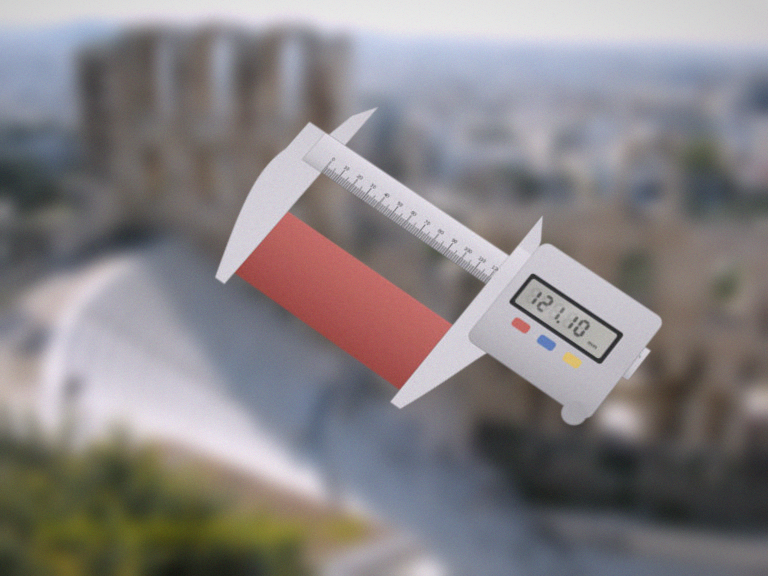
mm 121.10
